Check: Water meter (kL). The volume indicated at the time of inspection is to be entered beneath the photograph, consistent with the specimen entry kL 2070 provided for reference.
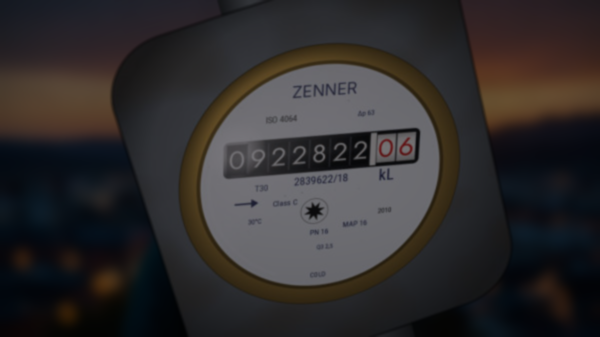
kL 922822.06
